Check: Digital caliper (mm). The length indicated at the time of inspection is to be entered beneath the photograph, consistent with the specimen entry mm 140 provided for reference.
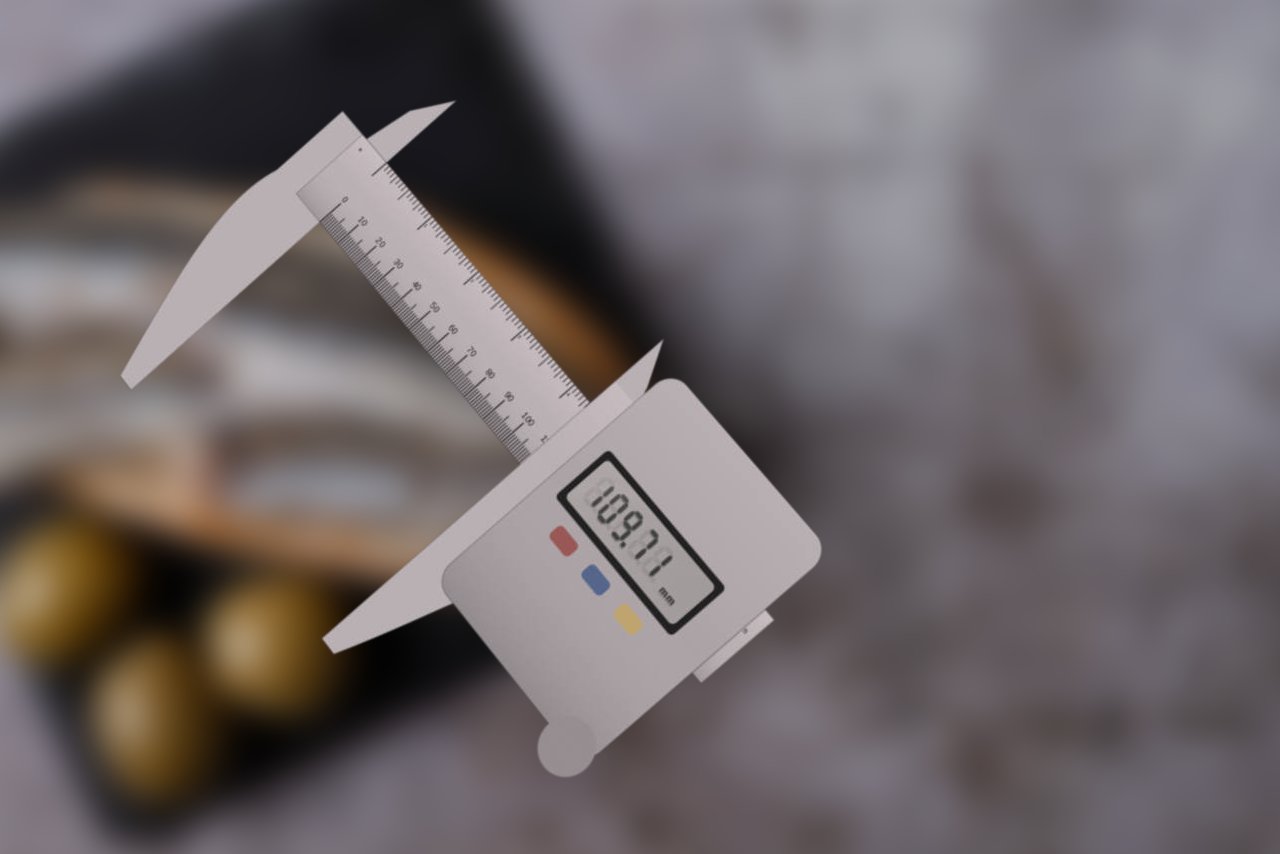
mm 109.71
